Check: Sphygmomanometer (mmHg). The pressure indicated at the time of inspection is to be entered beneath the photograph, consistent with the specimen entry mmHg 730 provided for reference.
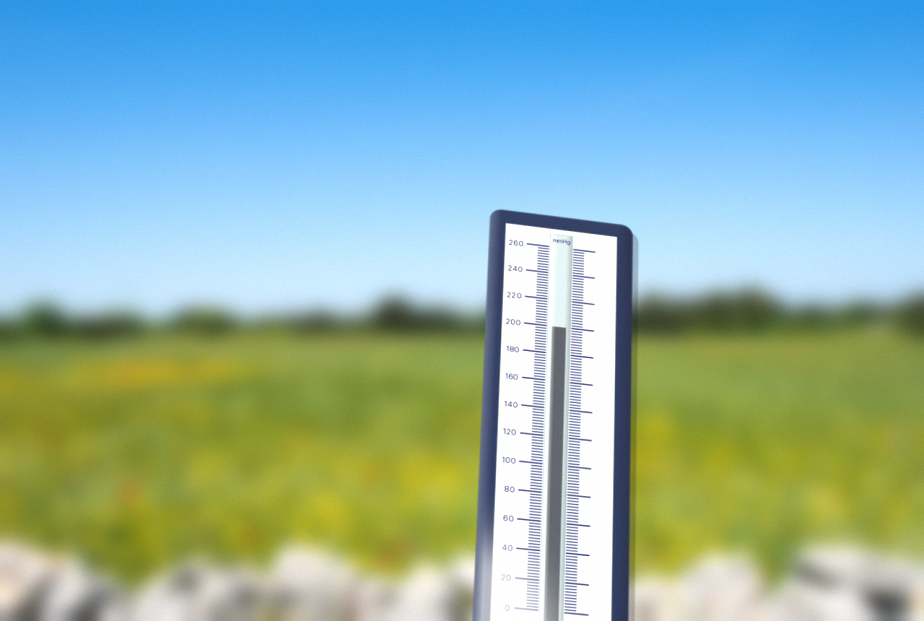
mmHg 200
